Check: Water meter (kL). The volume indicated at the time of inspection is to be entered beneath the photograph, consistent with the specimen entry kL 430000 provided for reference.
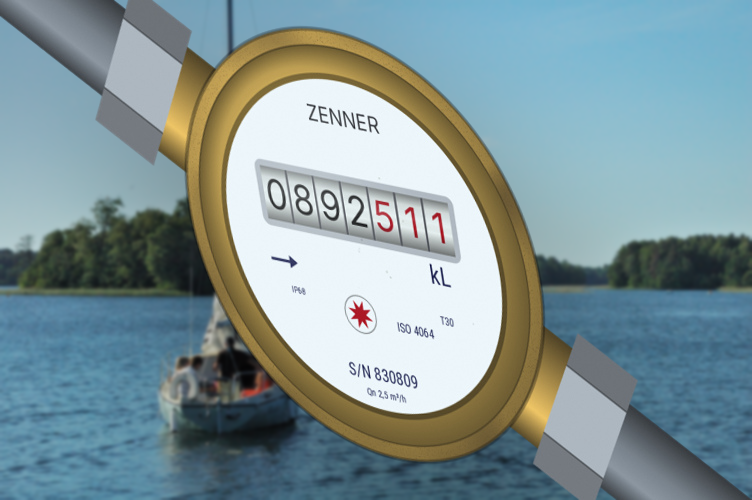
kL 892.511
